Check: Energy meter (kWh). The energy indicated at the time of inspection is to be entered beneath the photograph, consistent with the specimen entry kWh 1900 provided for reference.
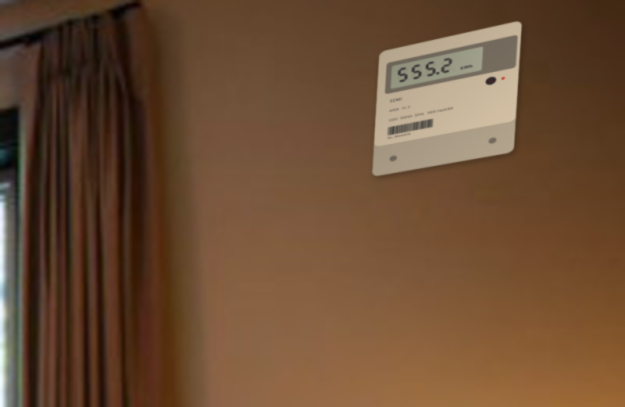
kWh 555.2
